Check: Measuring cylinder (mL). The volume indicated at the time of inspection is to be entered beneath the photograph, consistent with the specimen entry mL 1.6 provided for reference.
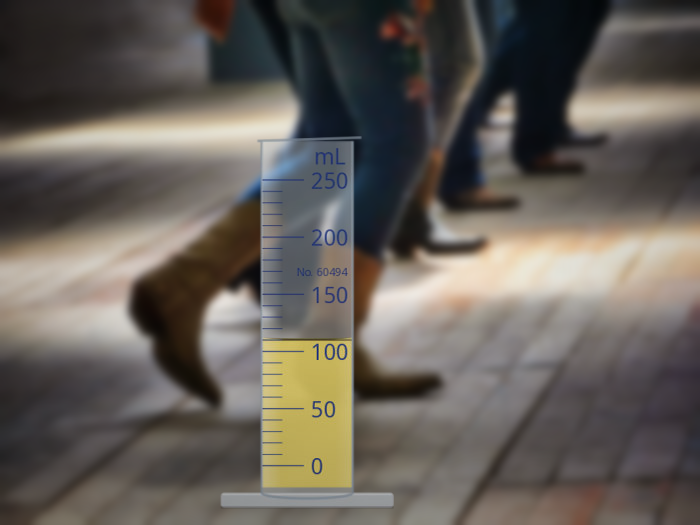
mL 110
